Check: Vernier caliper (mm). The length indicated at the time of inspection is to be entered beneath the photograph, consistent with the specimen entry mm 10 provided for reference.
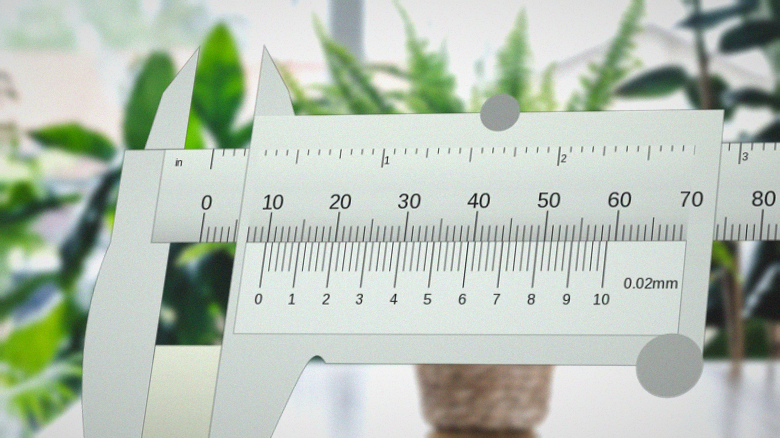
mm 9.8
